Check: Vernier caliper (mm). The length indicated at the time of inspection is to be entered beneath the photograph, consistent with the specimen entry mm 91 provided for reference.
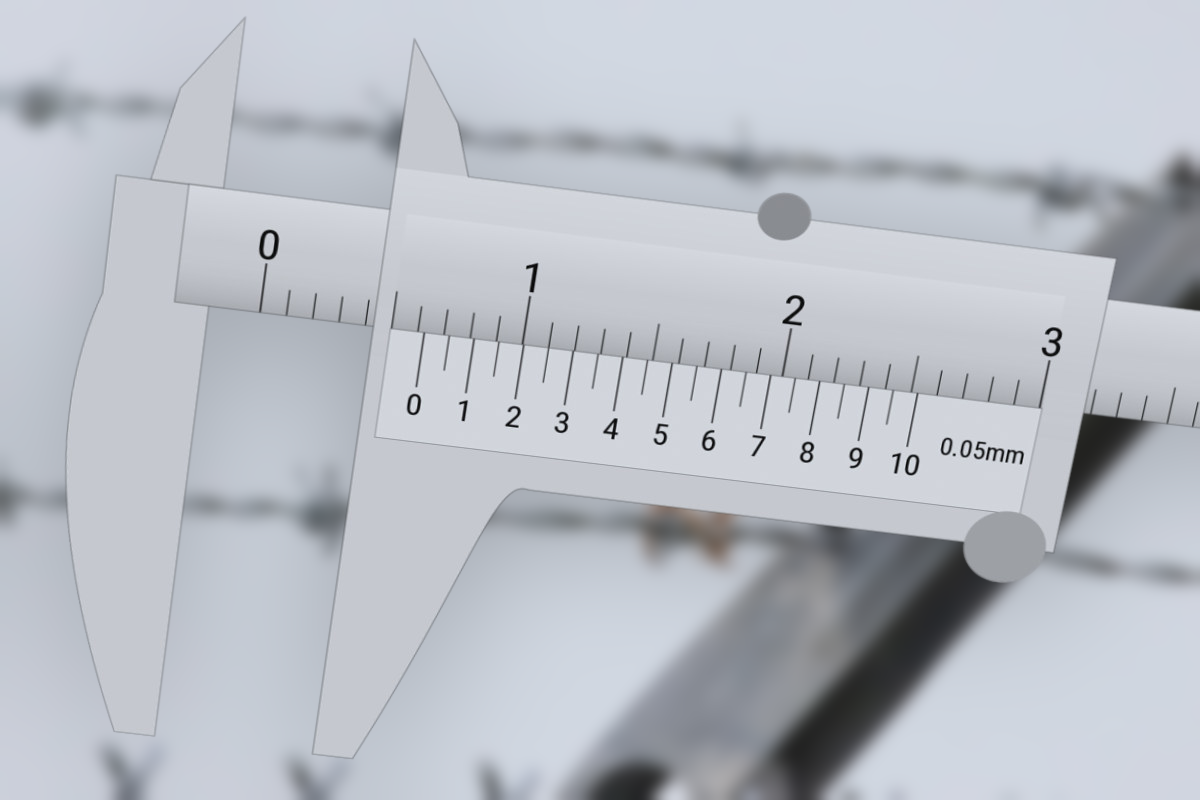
mm 6.25
